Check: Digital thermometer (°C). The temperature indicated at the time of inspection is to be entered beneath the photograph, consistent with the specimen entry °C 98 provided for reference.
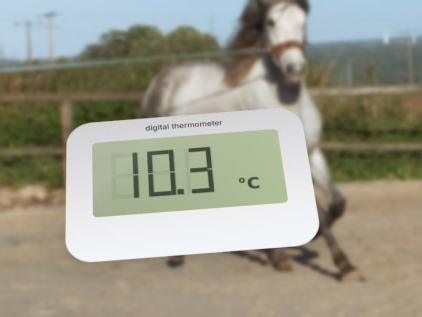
°C 10.3
